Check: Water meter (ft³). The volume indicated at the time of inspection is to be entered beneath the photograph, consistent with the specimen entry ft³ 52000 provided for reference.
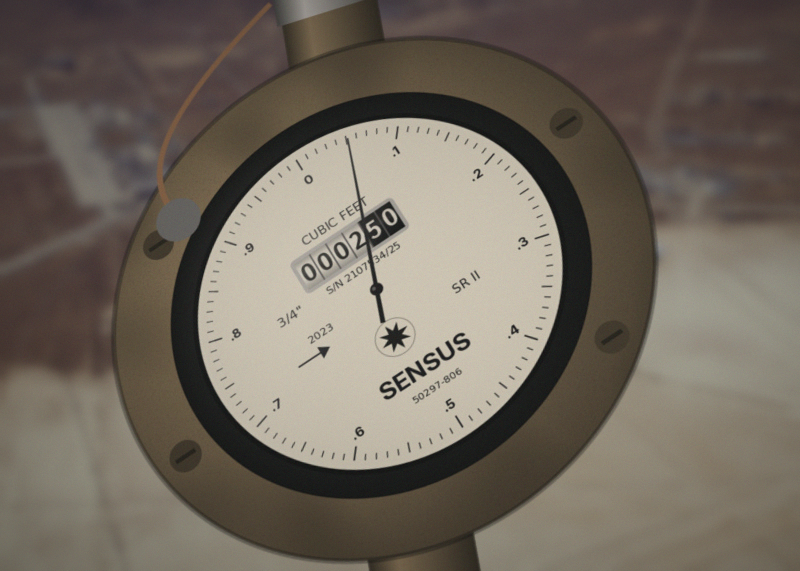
ft³ 250.05
